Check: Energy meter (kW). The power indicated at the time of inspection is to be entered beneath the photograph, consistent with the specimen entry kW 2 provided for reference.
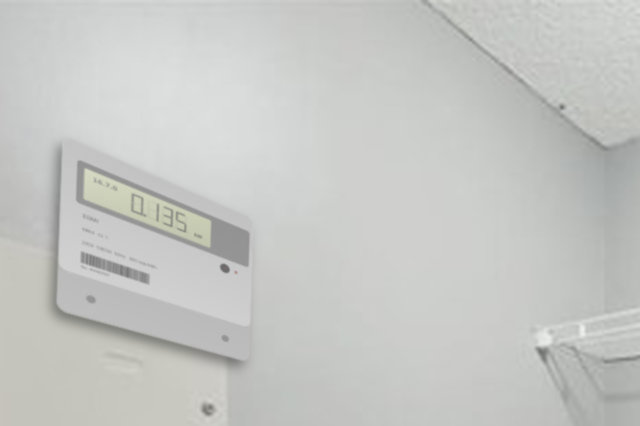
kW 0.135
